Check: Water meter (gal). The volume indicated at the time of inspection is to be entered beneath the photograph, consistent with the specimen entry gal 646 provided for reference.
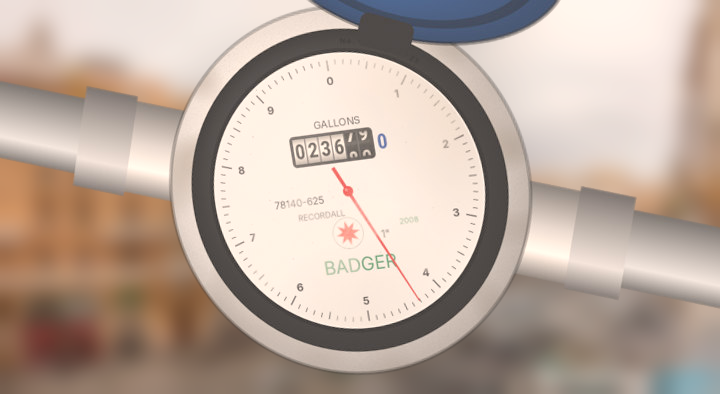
gal 236794.3
